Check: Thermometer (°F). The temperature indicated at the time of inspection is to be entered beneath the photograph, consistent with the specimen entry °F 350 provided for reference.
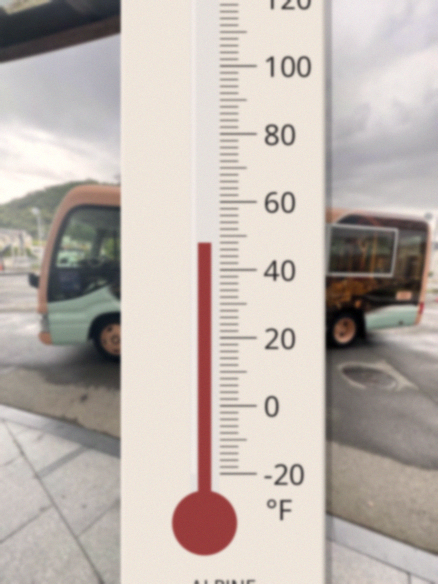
°F 48
